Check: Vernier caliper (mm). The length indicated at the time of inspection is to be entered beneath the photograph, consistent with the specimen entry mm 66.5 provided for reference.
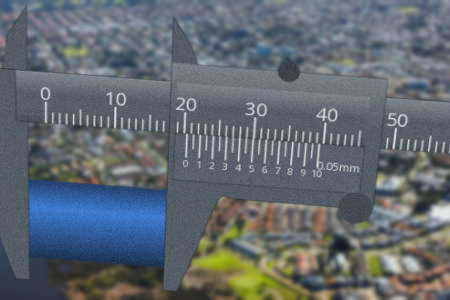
mm 20.4
